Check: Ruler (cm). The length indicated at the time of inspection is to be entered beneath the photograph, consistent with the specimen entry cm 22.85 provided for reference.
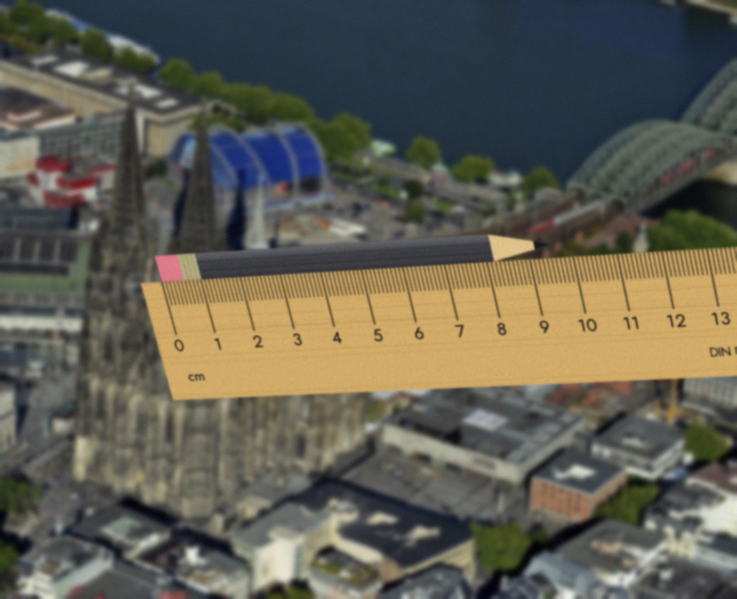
cm 9.5
